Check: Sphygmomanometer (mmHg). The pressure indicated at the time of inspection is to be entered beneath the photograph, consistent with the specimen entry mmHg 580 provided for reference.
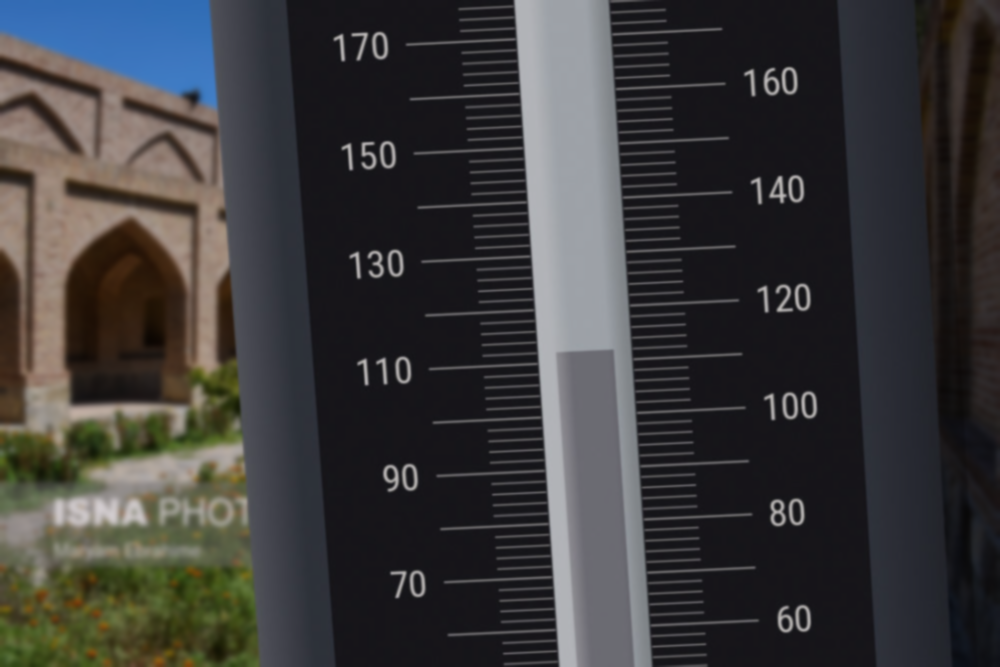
mmHg 112
